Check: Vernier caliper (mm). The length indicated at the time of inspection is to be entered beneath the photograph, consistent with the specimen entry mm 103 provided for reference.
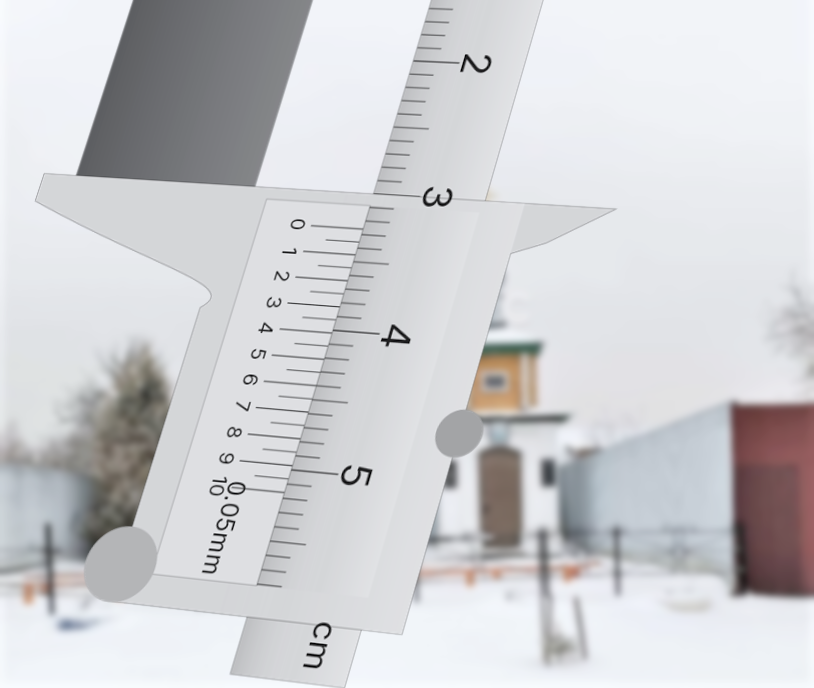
mm 32.6
